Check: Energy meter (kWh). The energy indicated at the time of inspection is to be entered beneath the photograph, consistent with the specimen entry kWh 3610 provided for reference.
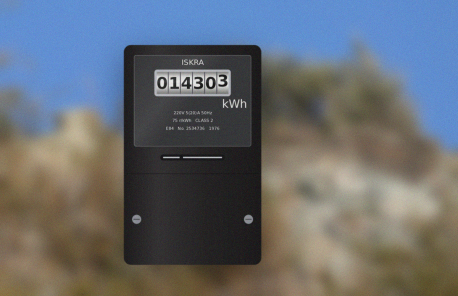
kWh 14303
